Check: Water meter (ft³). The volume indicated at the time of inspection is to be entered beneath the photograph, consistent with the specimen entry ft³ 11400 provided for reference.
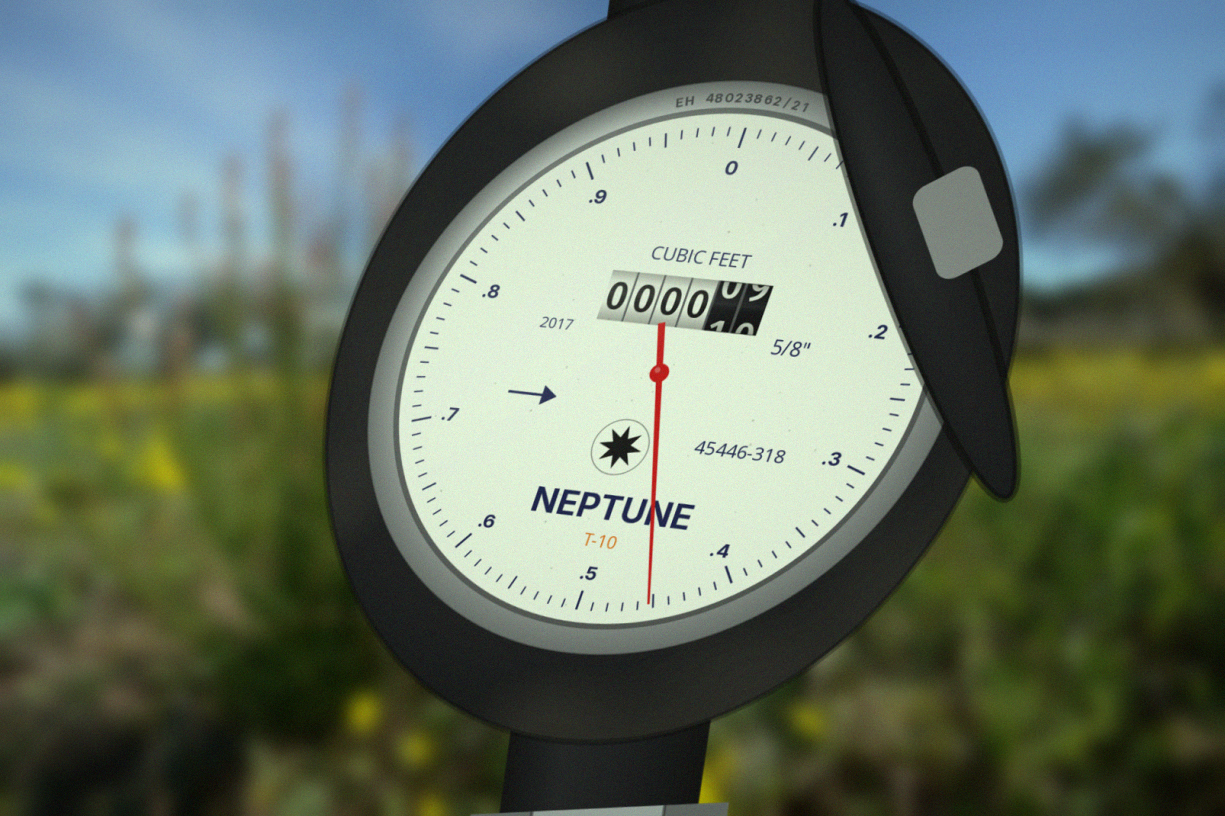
ft³ 9.45
